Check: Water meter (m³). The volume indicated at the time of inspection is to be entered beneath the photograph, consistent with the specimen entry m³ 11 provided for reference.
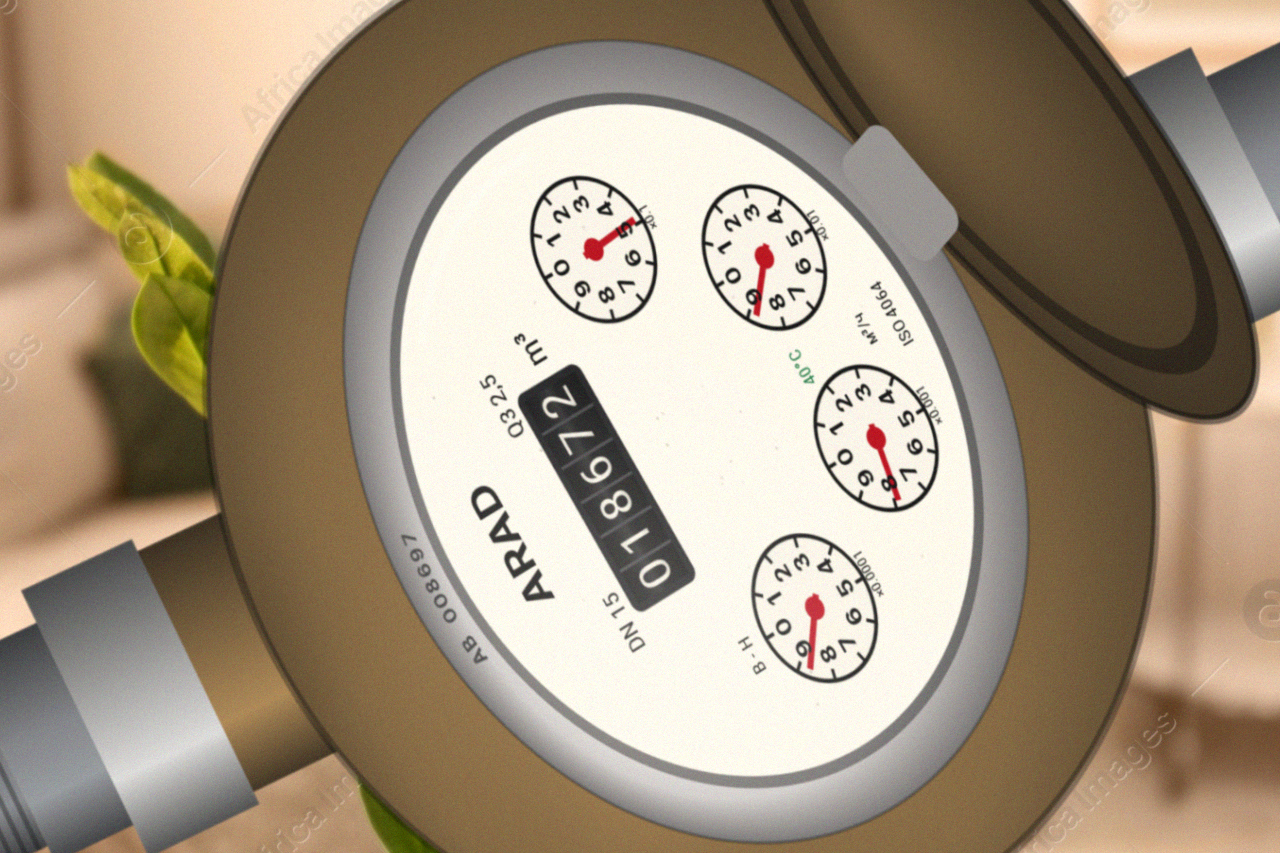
m³ 18672.4878
